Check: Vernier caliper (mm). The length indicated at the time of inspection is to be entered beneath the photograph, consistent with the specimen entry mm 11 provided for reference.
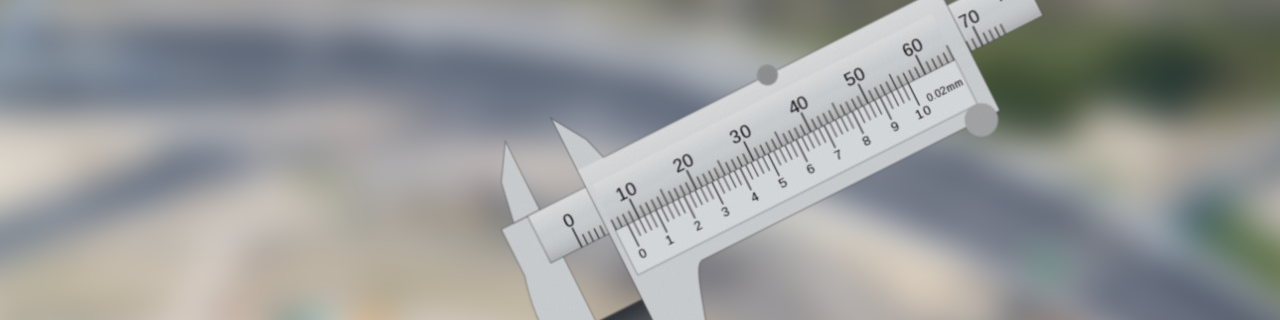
mm 8.0
